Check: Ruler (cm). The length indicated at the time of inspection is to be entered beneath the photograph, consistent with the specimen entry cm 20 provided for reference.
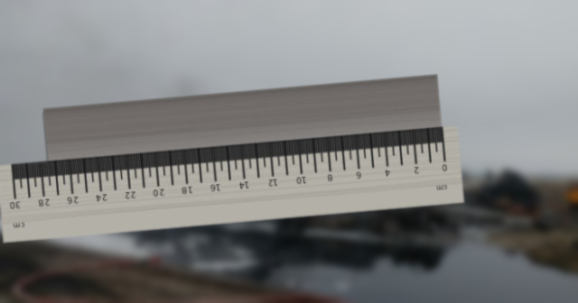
cm 27.5
